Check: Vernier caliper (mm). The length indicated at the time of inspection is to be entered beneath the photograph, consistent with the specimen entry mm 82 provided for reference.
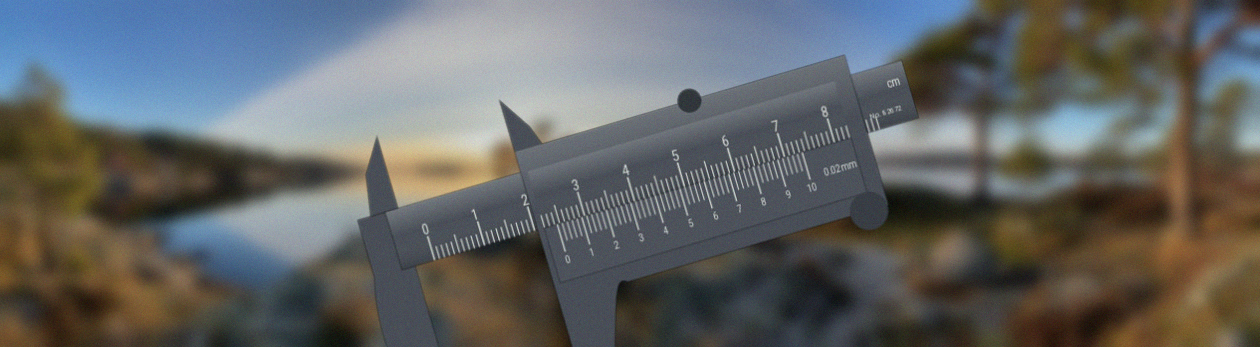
mm 24.5
